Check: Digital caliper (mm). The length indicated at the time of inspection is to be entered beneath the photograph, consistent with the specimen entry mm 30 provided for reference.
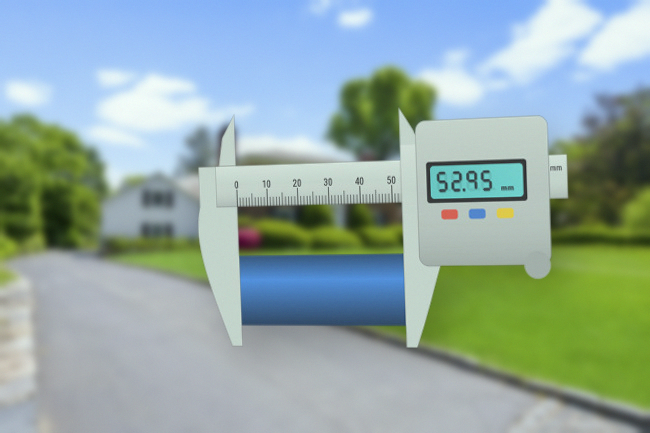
mm 52.95
